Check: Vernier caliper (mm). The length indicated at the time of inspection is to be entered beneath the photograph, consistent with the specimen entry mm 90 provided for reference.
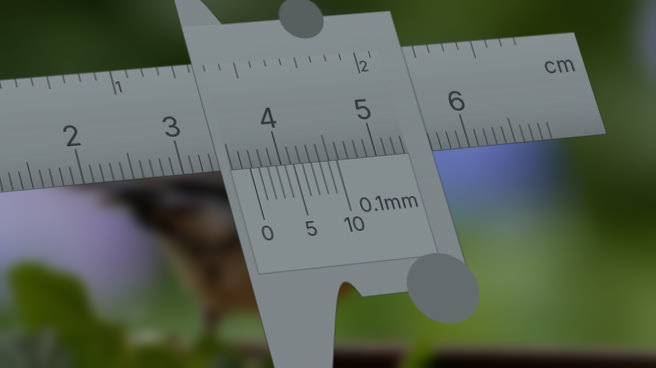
mm 36.8
